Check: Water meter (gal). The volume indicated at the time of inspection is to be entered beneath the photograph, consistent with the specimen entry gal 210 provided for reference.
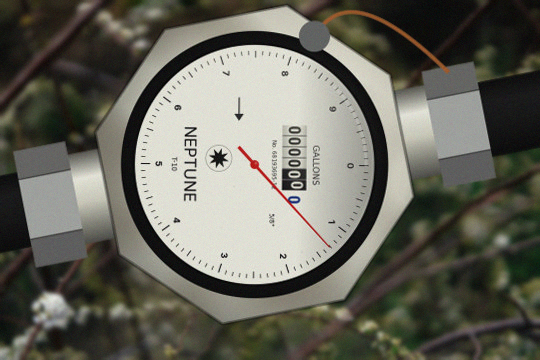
gal 1.3
